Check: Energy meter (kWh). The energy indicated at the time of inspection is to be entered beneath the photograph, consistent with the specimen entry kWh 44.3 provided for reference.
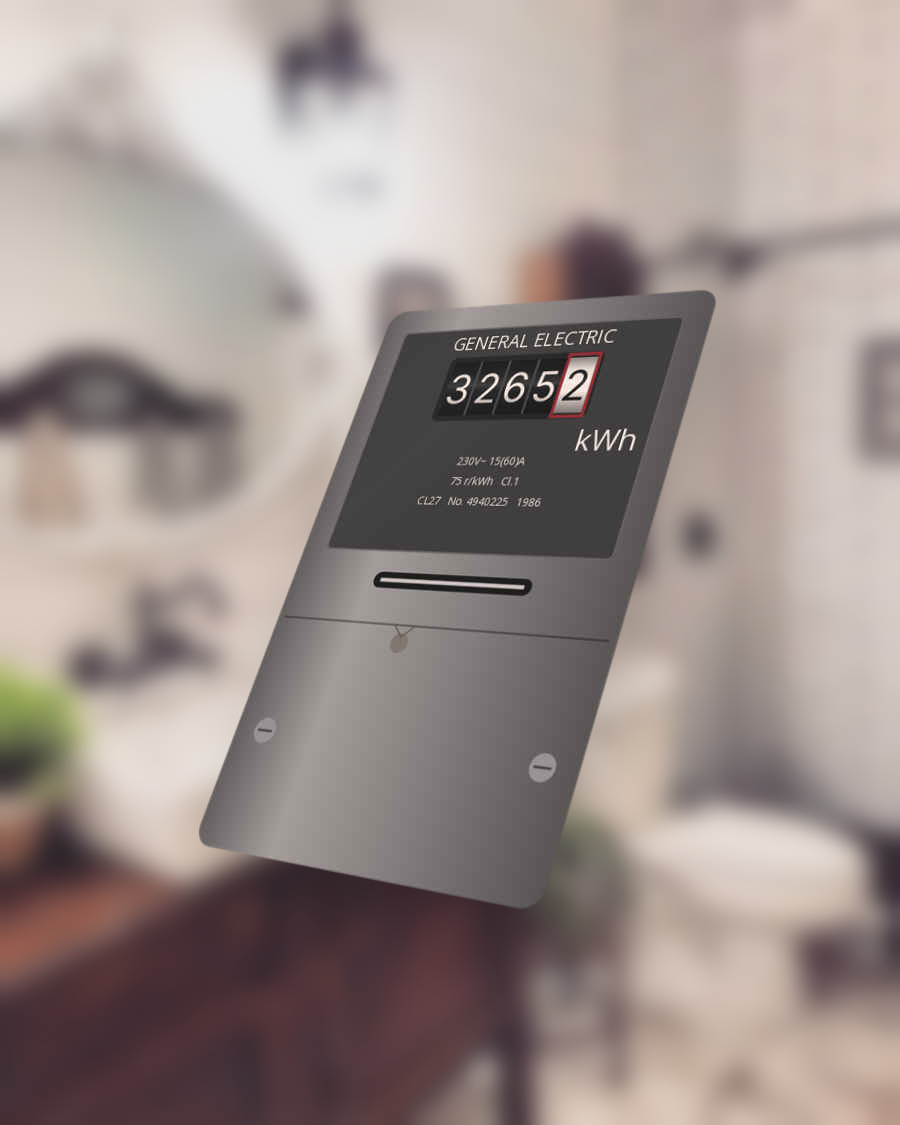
kWh 3265.2
